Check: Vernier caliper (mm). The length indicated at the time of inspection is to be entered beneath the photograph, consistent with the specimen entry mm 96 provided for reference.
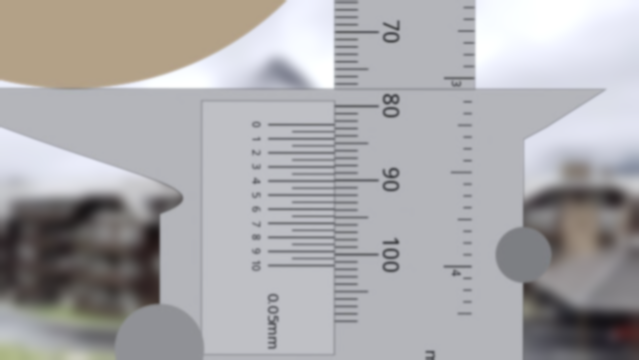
mm 82.5
